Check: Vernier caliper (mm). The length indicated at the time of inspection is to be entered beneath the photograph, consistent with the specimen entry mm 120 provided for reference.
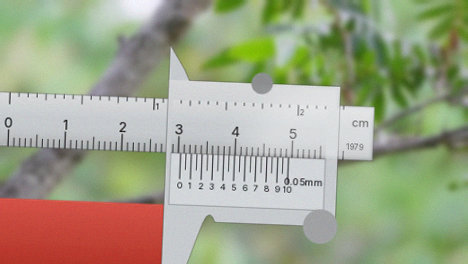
mm 30.4
